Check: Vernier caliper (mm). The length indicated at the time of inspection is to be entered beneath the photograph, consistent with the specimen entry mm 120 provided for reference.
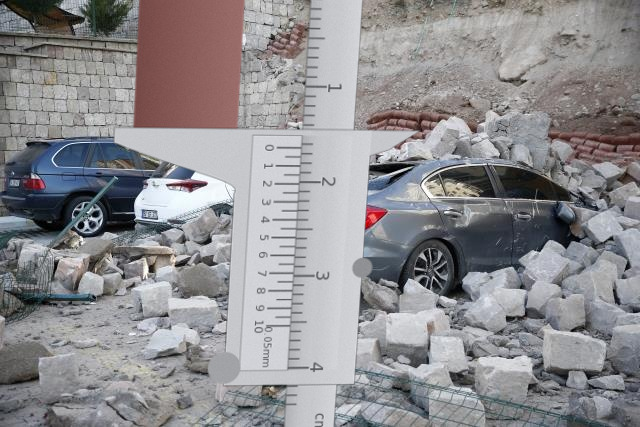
mm 16.4
